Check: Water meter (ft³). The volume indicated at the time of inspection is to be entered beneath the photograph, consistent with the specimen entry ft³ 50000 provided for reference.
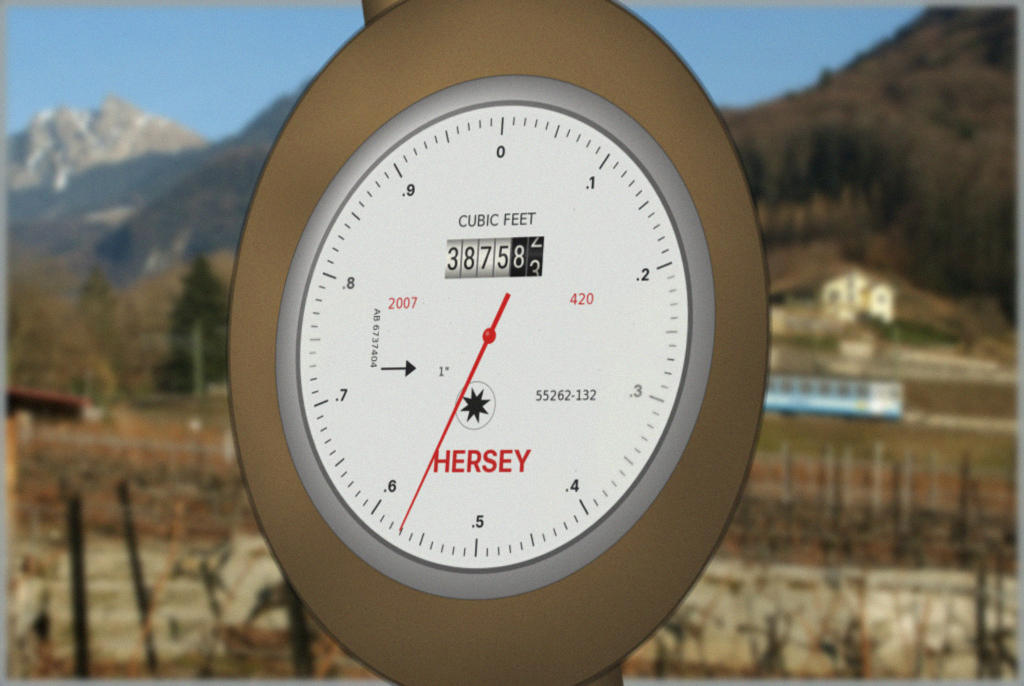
ft³ 387582.57
